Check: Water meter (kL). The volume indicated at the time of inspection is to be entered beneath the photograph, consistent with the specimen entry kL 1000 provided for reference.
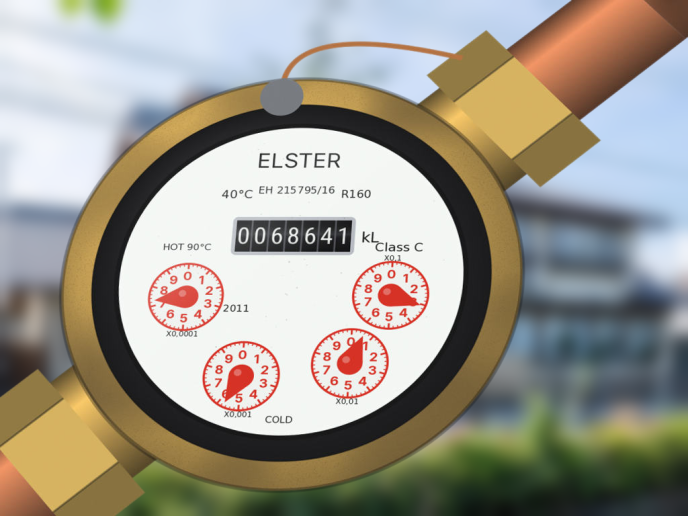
kL 68641.3057
